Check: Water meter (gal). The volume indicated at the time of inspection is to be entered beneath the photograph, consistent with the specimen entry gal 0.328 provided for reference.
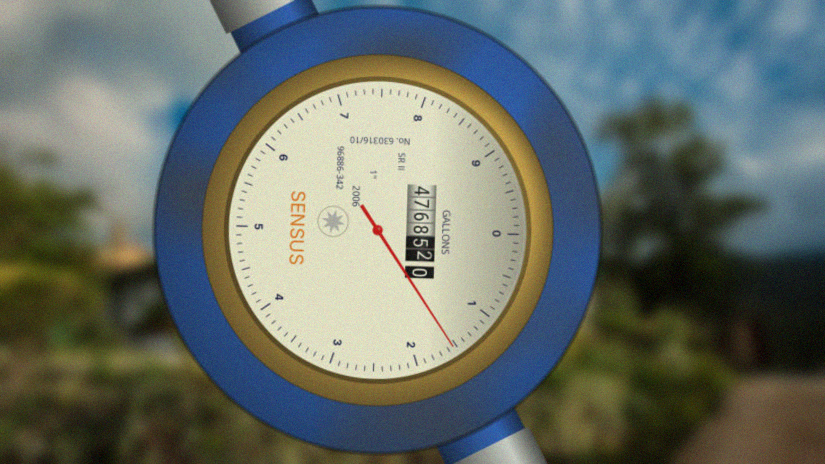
gal 4768521.5
